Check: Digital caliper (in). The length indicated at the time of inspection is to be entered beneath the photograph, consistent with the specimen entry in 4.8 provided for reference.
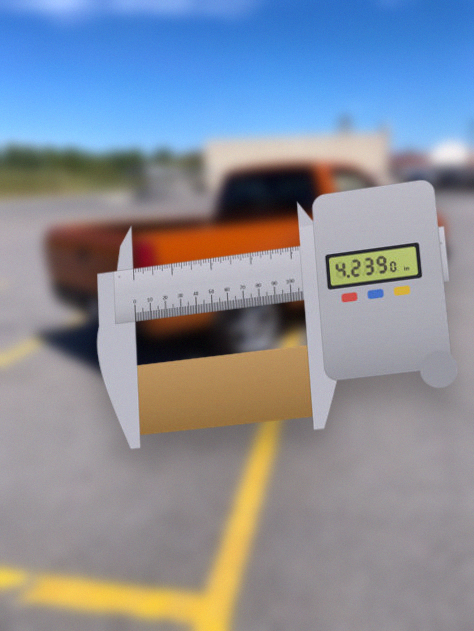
in 4.2390
